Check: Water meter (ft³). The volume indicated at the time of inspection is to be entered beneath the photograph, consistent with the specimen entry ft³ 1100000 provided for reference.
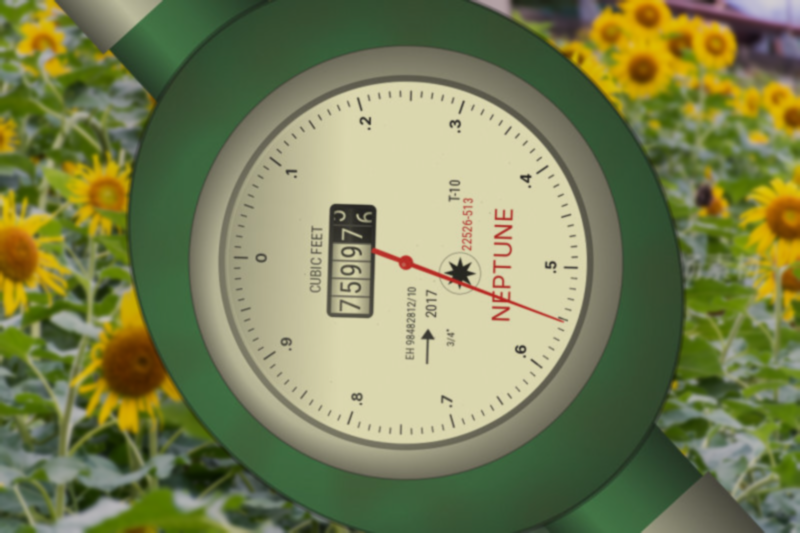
ft³ 759975.55
